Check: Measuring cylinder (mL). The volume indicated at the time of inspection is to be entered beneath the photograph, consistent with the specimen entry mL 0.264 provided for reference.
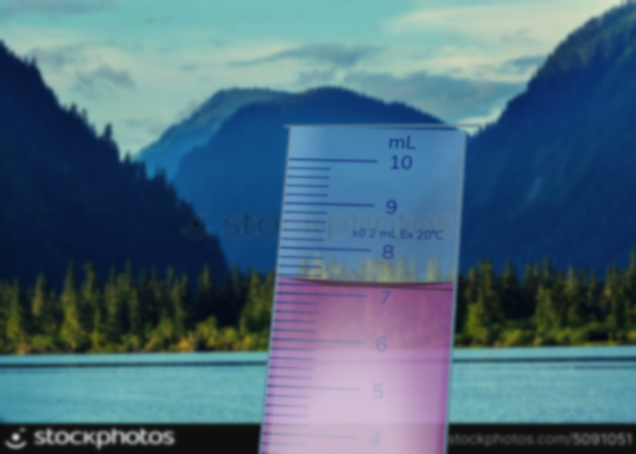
mL 7.2
